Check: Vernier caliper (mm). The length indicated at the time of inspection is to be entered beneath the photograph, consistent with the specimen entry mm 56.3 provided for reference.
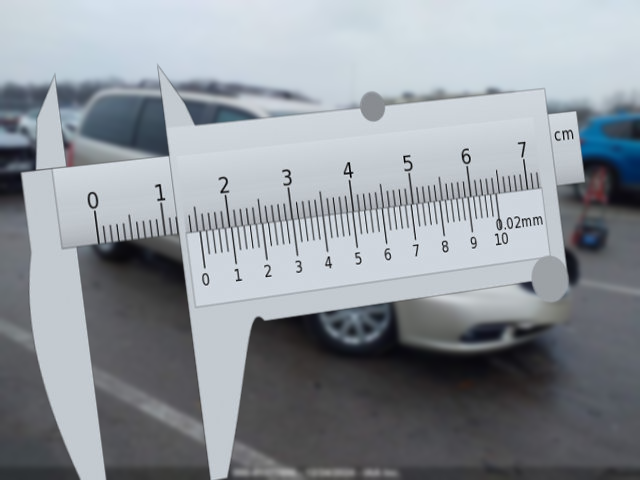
mm 15.4
